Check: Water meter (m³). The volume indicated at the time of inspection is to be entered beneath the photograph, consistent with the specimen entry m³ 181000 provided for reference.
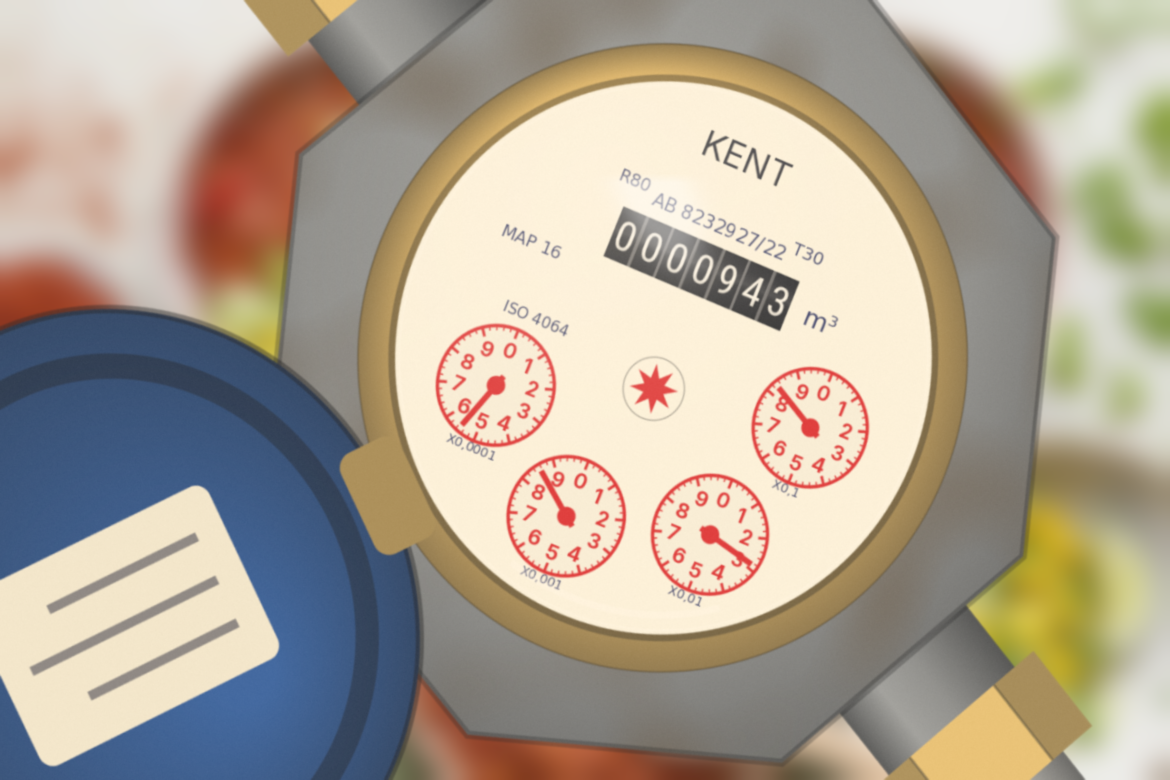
m³ 943.8285
